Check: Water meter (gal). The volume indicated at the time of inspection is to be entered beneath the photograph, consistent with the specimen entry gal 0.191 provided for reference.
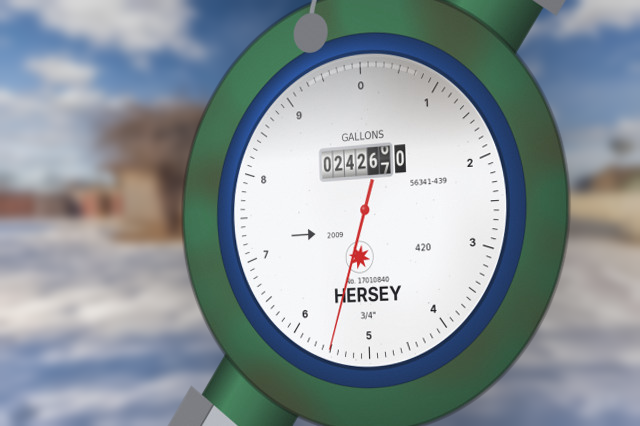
gal 242665.5
